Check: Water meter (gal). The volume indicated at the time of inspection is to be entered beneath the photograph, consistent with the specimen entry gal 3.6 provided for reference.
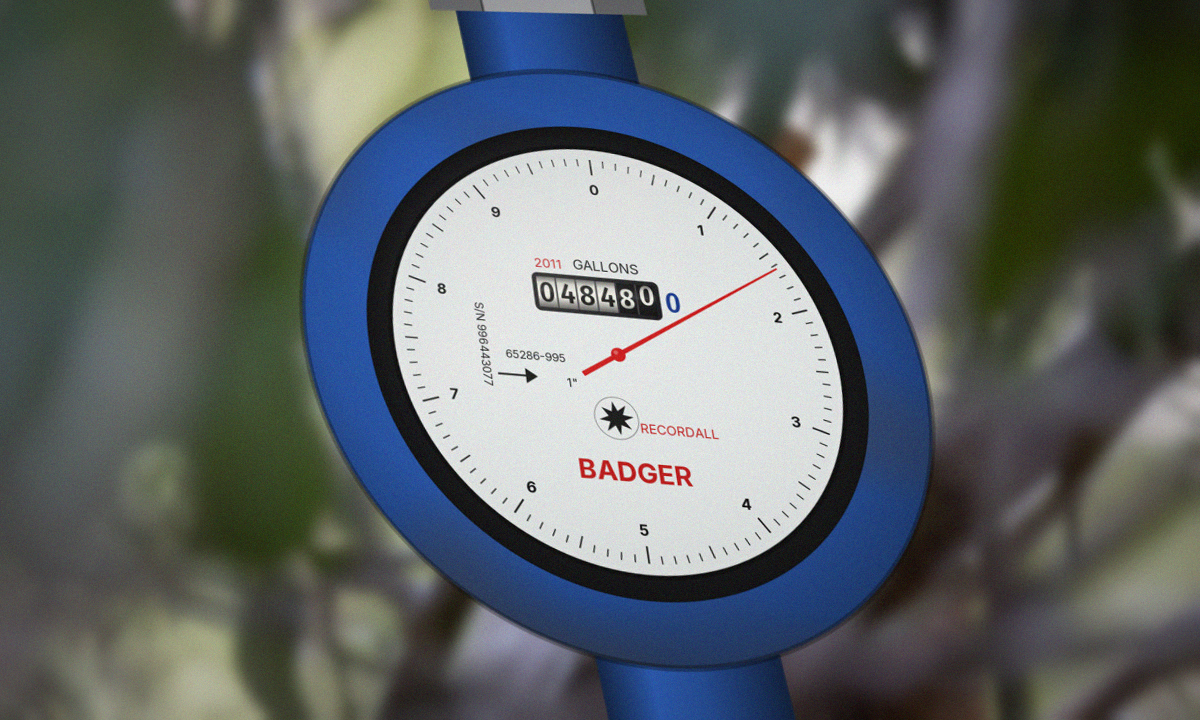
gal 484801.6
